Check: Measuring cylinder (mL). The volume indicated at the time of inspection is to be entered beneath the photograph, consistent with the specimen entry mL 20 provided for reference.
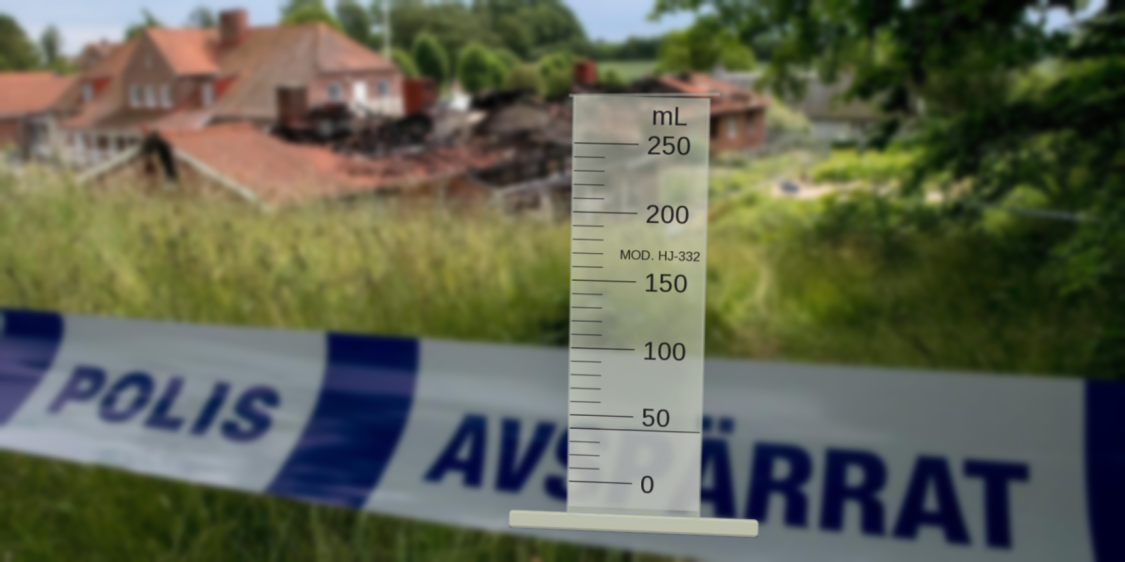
mL 40
